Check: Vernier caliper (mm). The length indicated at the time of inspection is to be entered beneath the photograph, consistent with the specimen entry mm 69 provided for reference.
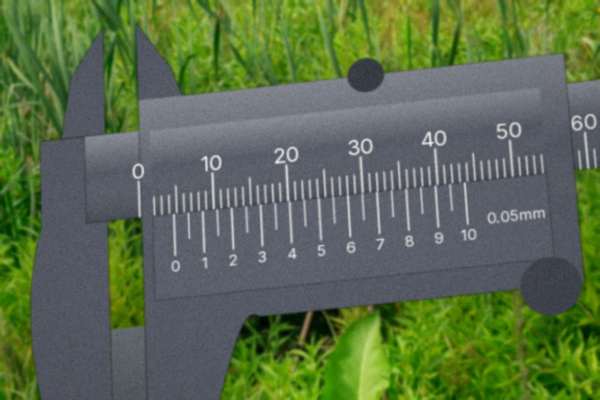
mm 4.6
